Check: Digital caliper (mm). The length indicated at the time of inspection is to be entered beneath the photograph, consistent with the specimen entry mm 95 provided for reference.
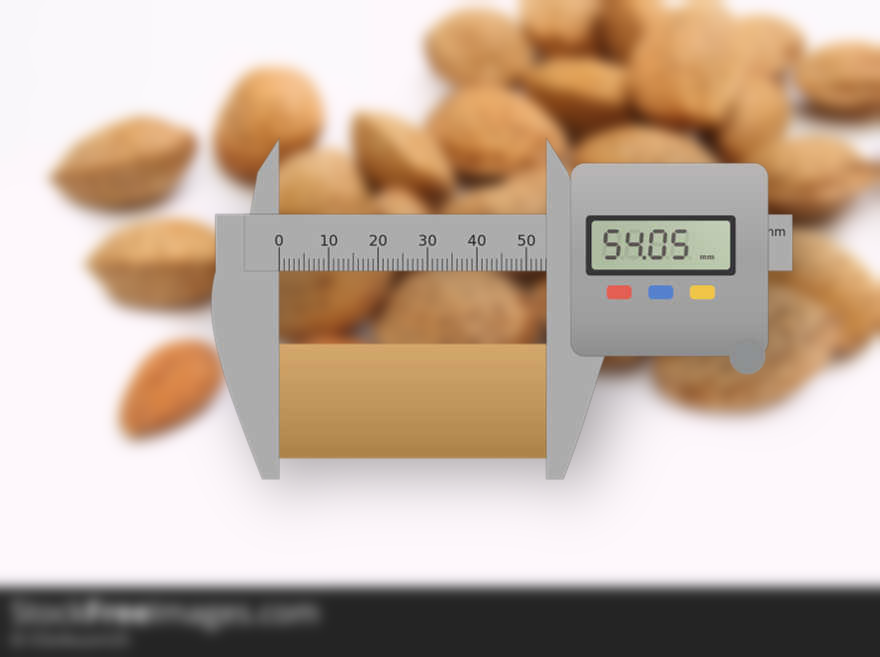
mm 54.05
